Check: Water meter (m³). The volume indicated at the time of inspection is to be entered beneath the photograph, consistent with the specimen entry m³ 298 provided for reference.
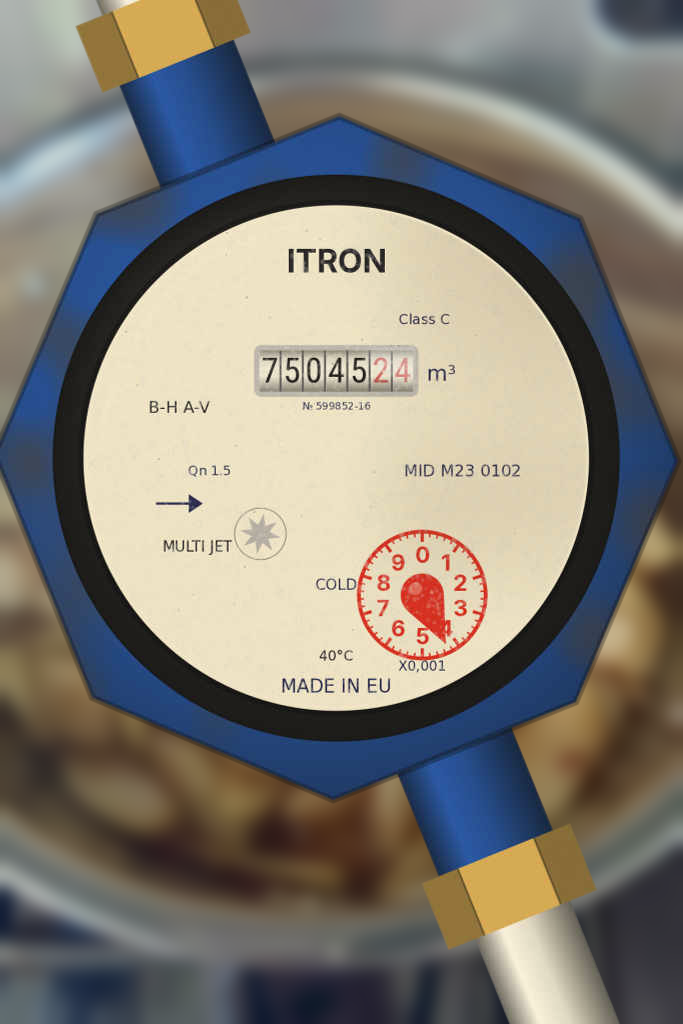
m³ 75045.244
